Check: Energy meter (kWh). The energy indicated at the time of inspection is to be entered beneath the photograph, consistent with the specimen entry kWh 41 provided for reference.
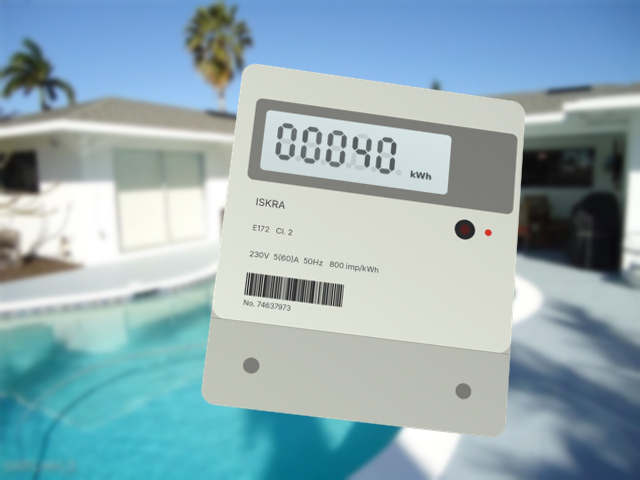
kWh 40
